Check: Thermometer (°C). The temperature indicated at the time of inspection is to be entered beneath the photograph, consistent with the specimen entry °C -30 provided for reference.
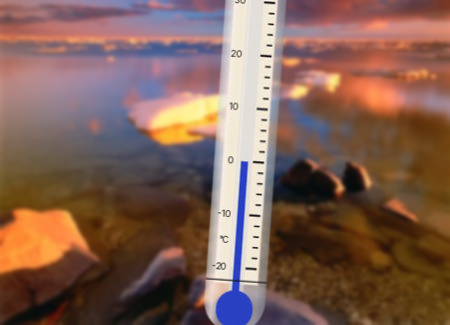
°C 0
